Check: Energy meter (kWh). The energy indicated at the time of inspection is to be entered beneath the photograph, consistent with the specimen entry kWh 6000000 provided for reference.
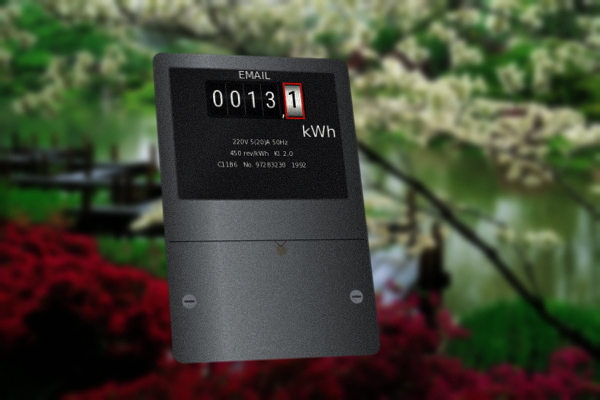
kWh 13.1
